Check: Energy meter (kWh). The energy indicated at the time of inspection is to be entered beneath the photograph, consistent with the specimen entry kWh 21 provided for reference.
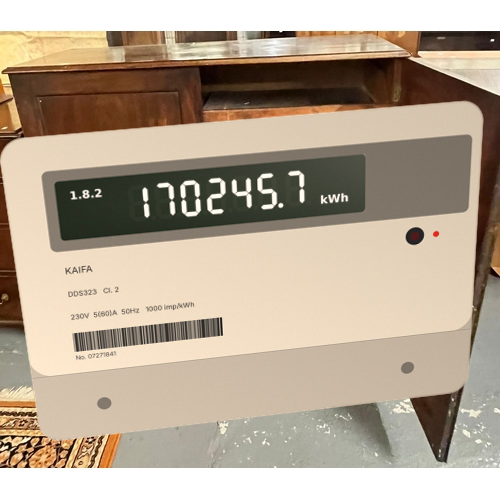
kWh 170245.7
